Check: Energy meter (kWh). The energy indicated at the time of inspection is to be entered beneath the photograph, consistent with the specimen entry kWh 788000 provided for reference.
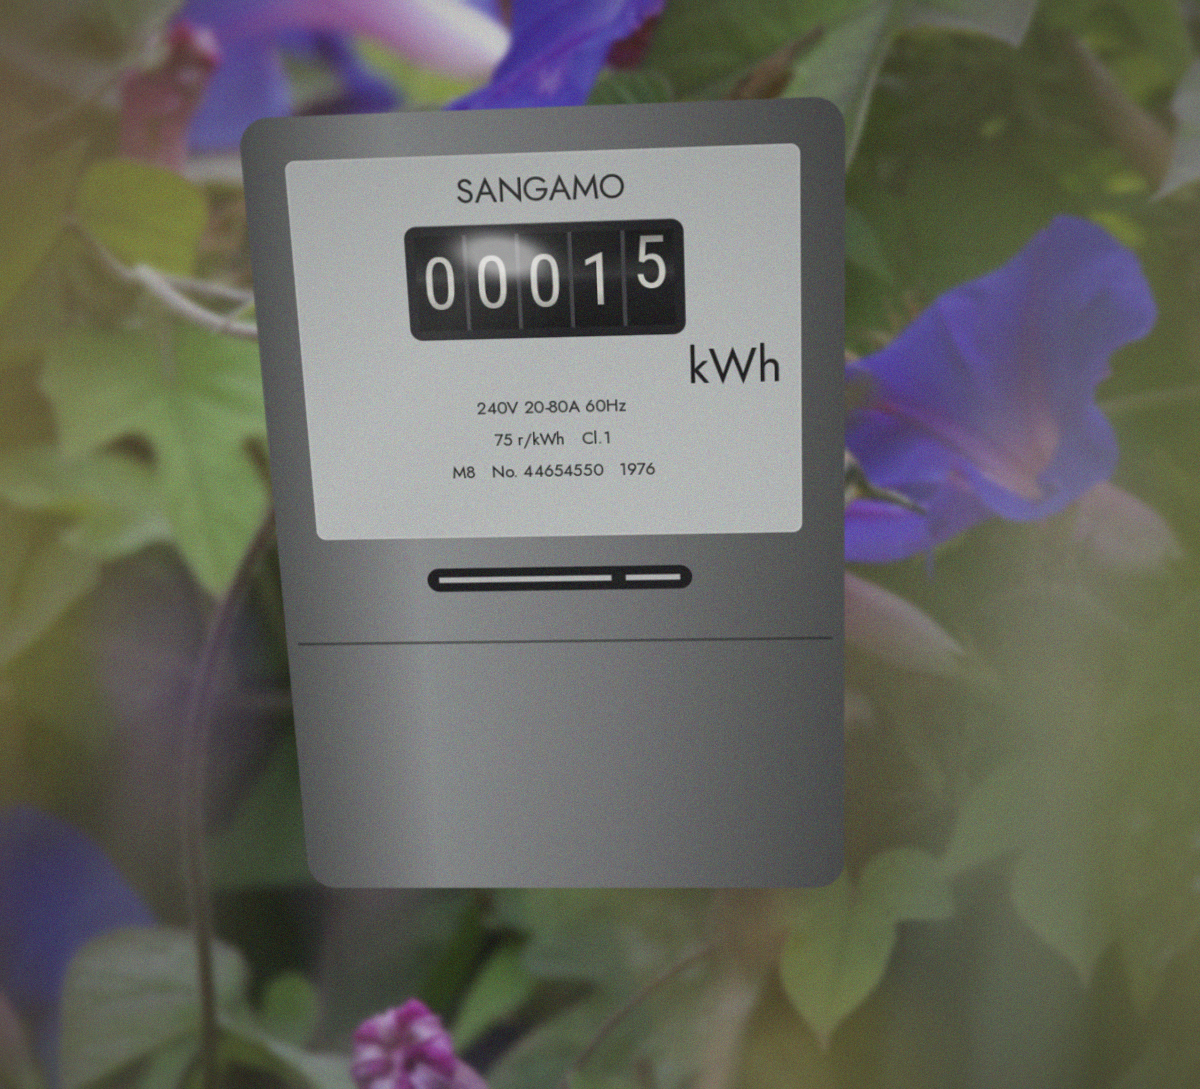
kWh 15
